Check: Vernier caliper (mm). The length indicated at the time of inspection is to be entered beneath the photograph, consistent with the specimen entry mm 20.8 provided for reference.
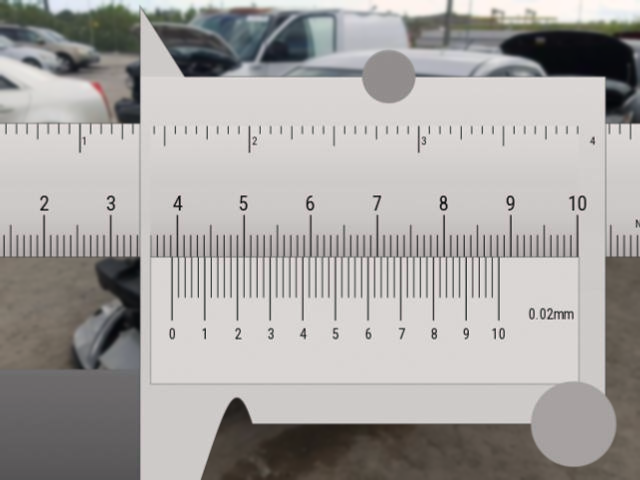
mm 39.2
